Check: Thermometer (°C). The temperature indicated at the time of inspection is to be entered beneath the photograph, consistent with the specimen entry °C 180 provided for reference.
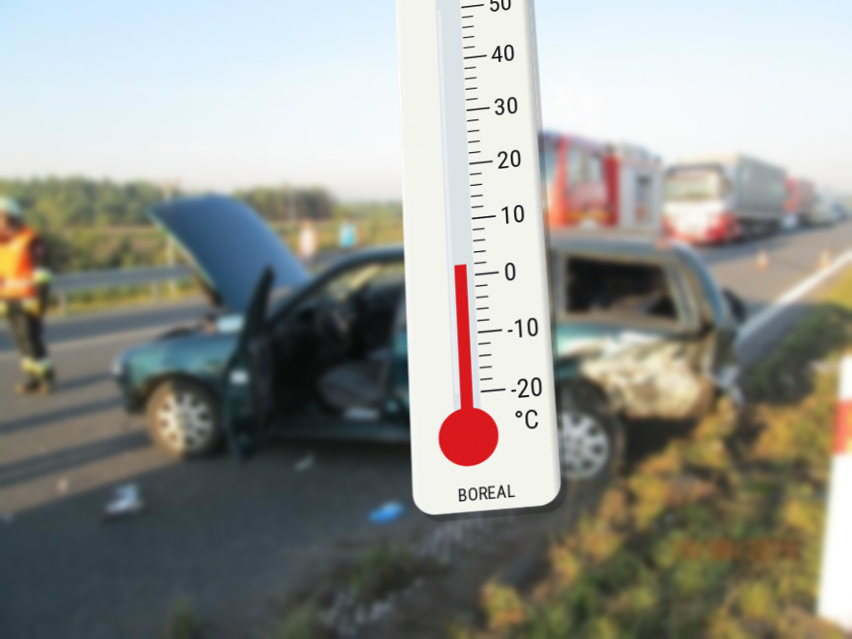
°C 2
